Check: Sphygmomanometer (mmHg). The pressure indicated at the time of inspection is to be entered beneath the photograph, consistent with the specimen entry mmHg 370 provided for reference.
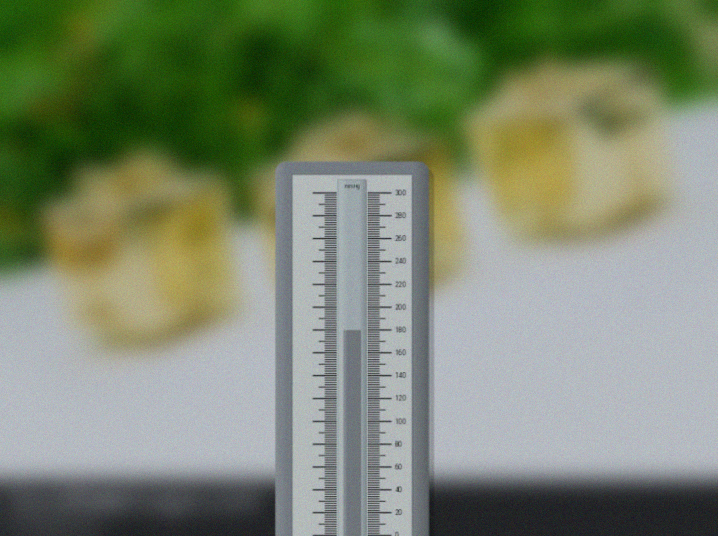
mmHg 180
